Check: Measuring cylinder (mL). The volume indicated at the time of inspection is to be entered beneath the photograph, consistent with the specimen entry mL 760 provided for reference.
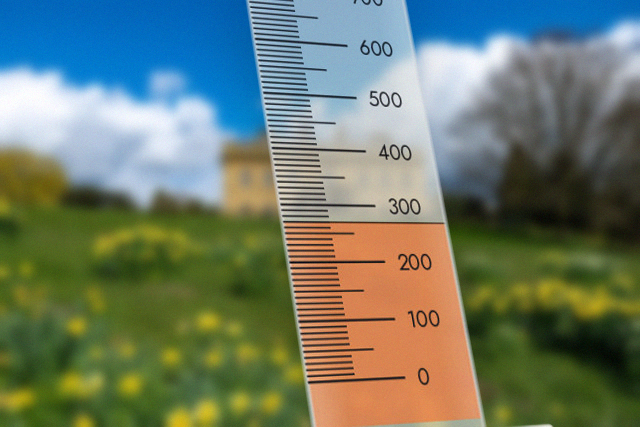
mL 270
